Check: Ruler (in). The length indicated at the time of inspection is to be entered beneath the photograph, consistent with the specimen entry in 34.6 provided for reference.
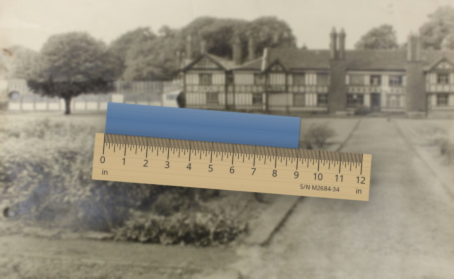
in 9
